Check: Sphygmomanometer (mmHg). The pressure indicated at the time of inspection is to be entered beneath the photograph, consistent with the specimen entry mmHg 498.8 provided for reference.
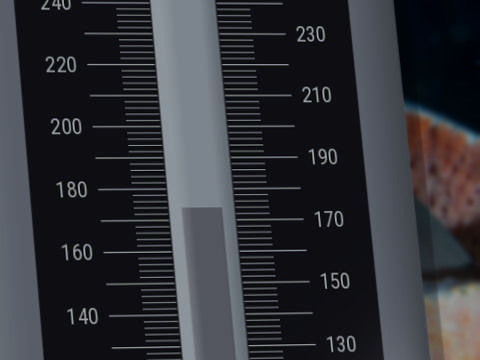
mmHg 174
